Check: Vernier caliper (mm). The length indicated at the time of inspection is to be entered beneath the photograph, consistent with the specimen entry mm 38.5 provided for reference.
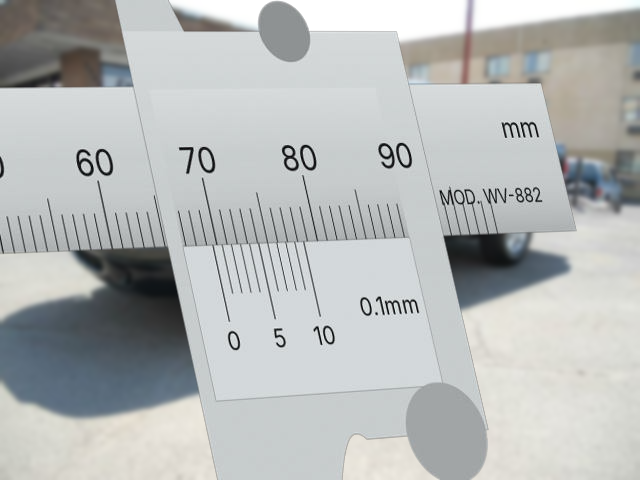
mm 69.6
